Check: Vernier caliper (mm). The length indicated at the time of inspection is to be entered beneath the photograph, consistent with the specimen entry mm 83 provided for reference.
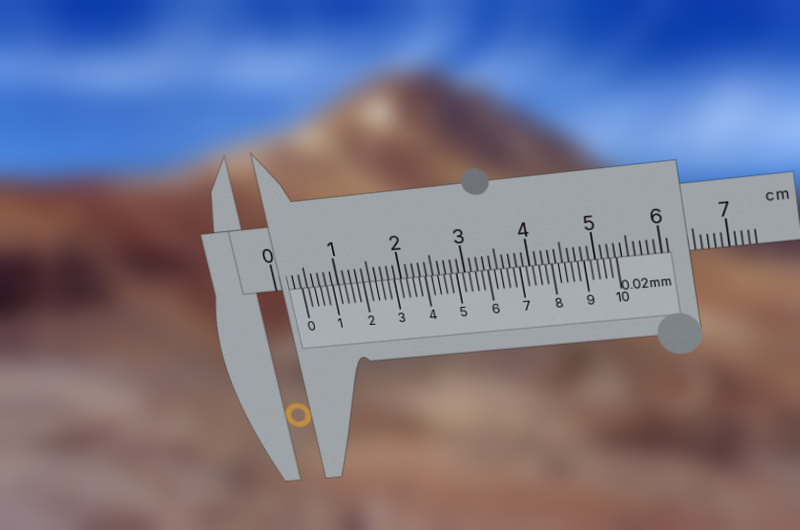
mm 4.2
